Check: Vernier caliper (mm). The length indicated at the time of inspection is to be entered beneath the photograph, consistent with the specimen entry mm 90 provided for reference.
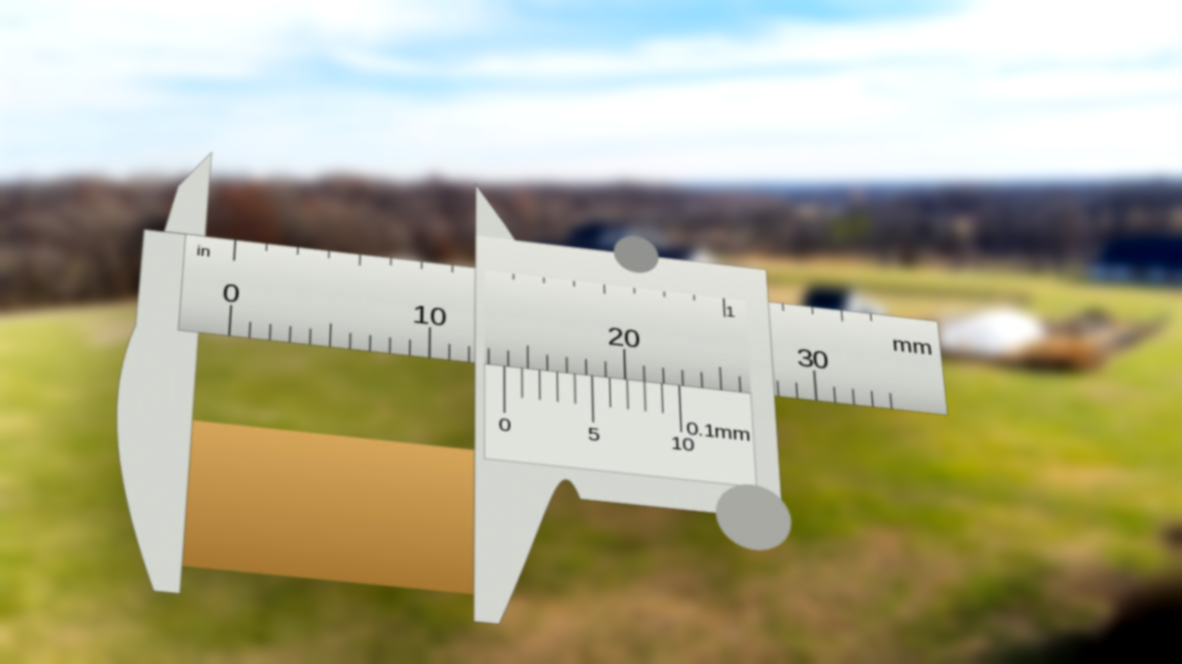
mm 13.8
